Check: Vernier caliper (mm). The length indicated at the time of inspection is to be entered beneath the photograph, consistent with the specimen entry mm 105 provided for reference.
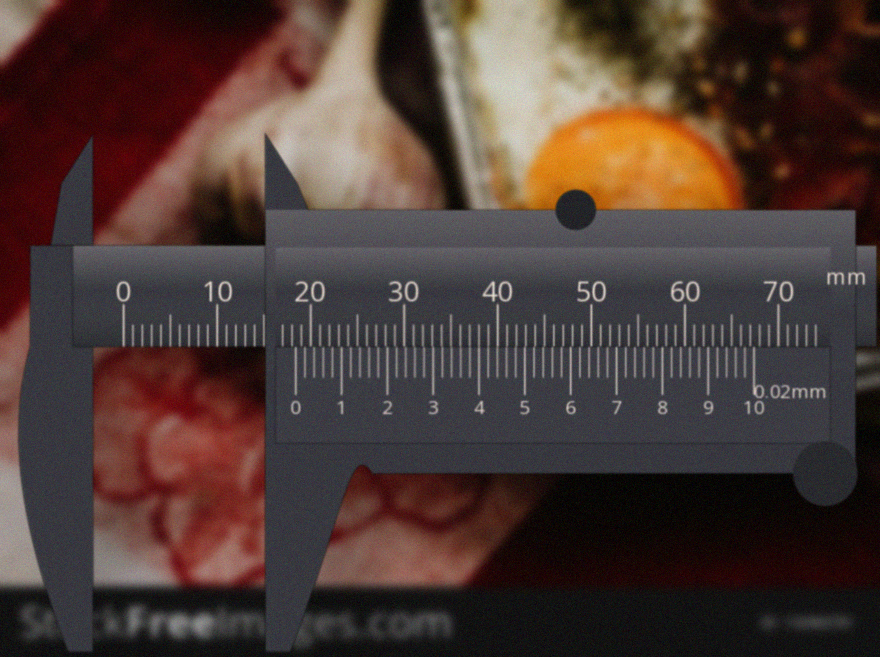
mm 18.4
